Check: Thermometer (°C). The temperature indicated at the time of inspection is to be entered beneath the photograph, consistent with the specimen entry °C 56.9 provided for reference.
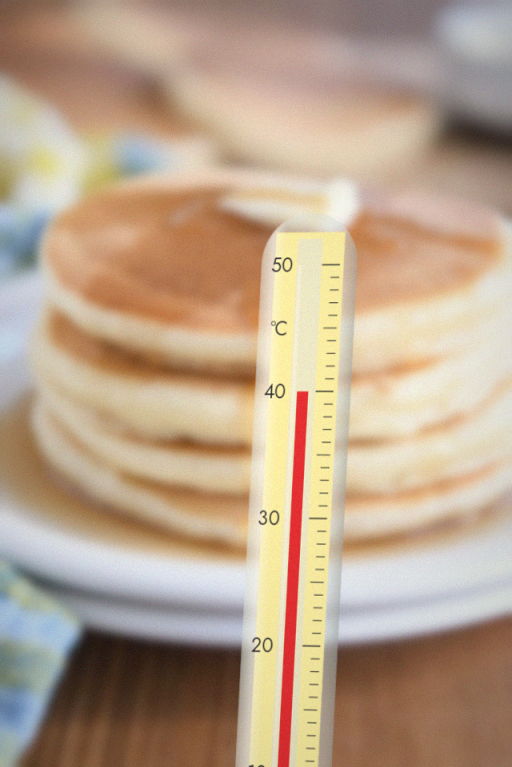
°C 40
